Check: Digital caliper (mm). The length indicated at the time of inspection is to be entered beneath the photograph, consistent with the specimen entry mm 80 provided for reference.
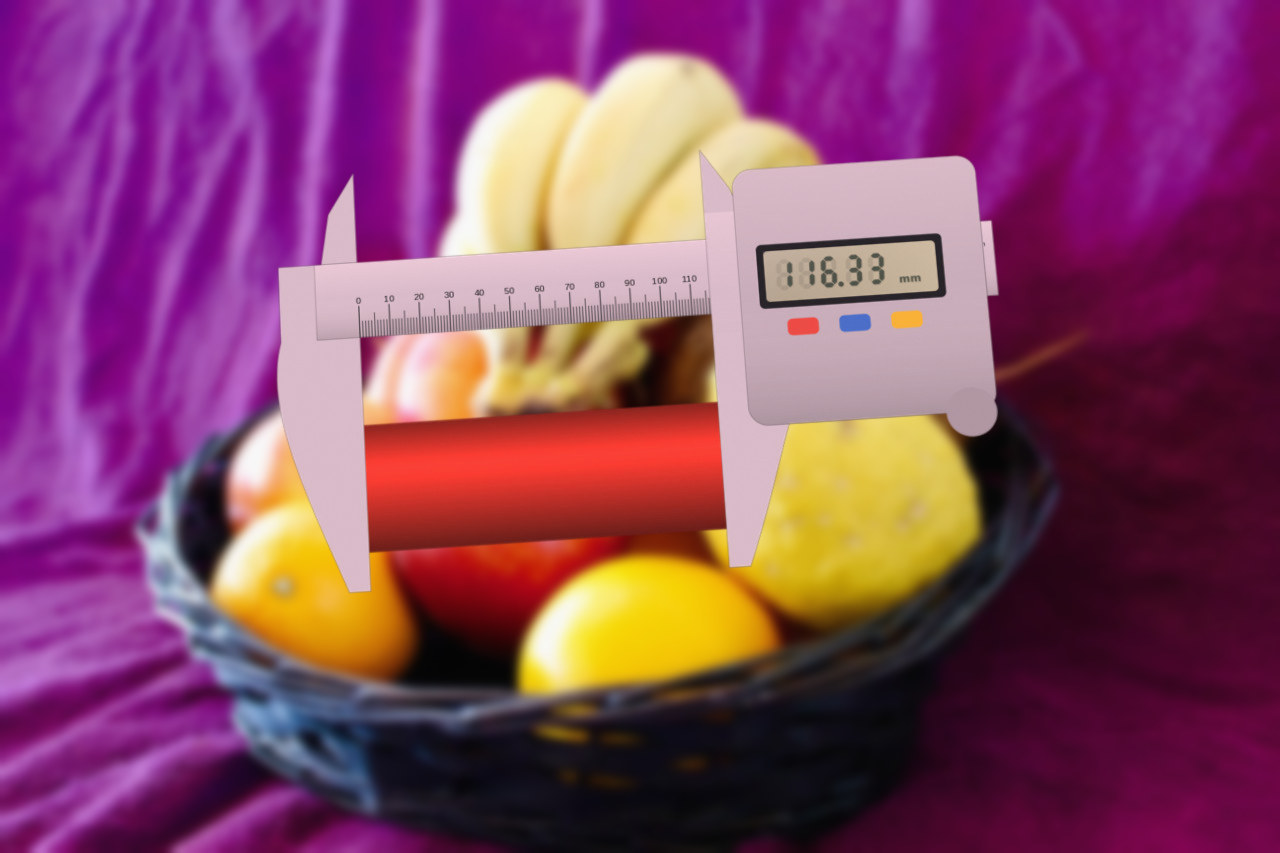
mm 116.33
